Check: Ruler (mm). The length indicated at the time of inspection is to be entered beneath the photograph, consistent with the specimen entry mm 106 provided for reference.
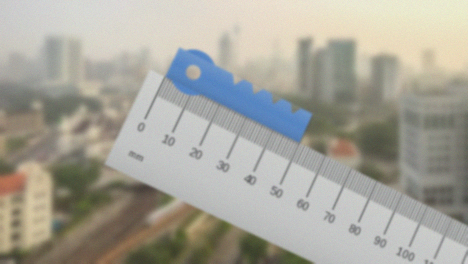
mm 50
